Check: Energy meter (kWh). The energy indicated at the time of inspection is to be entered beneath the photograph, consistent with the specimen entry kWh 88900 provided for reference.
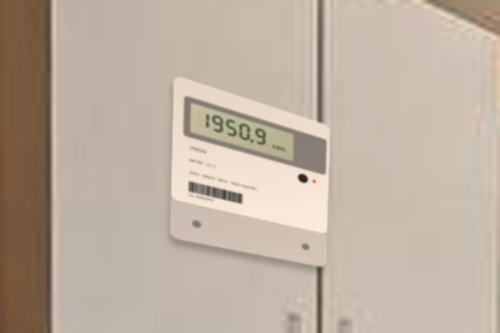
kWh 1950.9
